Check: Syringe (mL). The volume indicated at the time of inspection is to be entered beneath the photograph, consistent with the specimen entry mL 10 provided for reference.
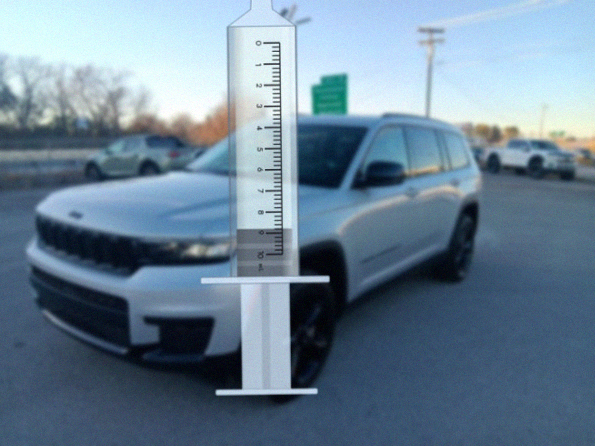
mL 8.8
